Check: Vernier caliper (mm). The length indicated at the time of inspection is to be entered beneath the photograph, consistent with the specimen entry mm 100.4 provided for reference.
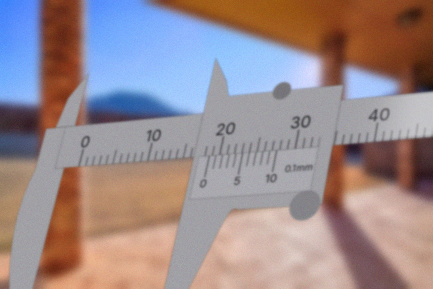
mm 18.6
